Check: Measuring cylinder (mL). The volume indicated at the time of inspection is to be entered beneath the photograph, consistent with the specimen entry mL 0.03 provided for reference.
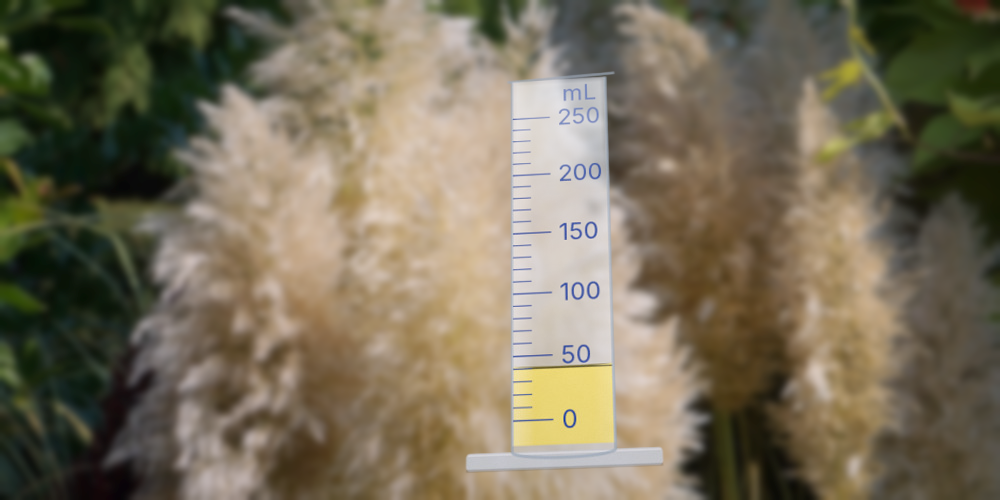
mL 40
